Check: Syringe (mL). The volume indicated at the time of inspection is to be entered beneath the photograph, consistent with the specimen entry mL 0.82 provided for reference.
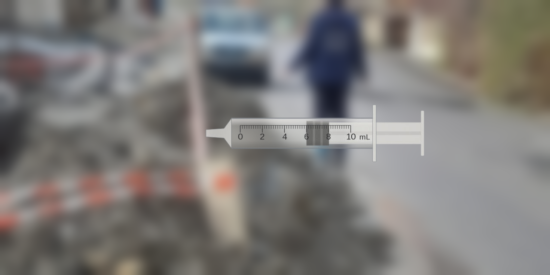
mL 6
